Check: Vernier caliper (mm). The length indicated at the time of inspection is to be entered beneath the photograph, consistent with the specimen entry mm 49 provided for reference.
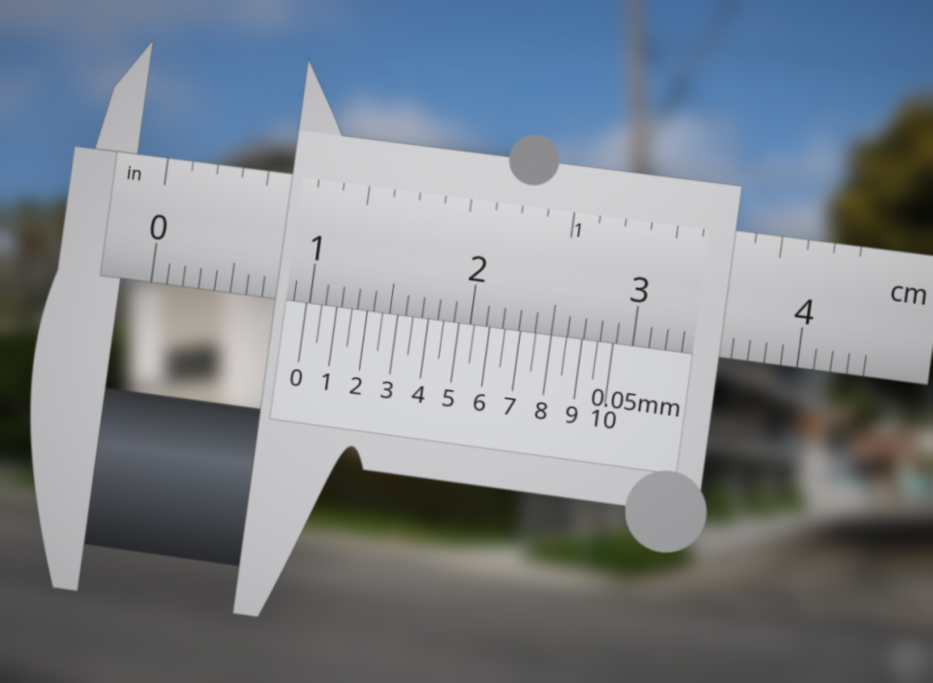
mm 9.8
